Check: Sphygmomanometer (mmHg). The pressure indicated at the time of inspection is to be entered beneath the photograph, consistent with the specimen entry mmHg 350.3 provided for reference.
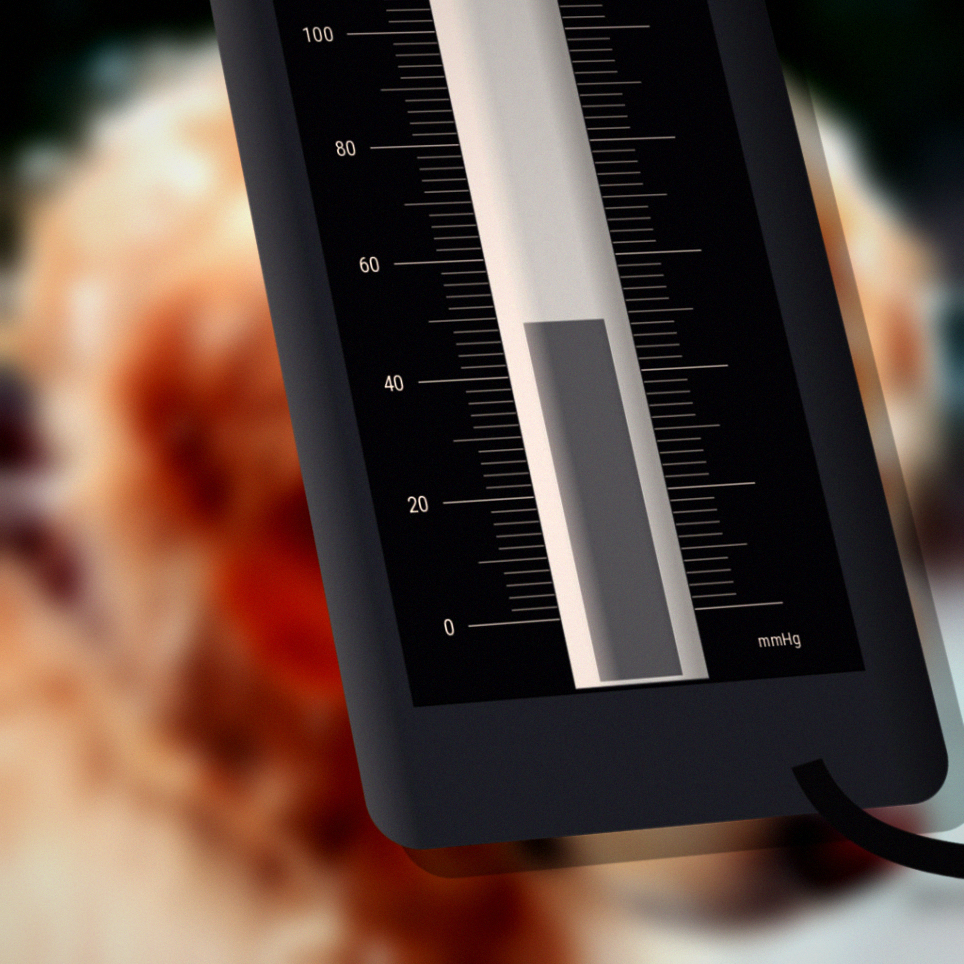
mmHg 49
